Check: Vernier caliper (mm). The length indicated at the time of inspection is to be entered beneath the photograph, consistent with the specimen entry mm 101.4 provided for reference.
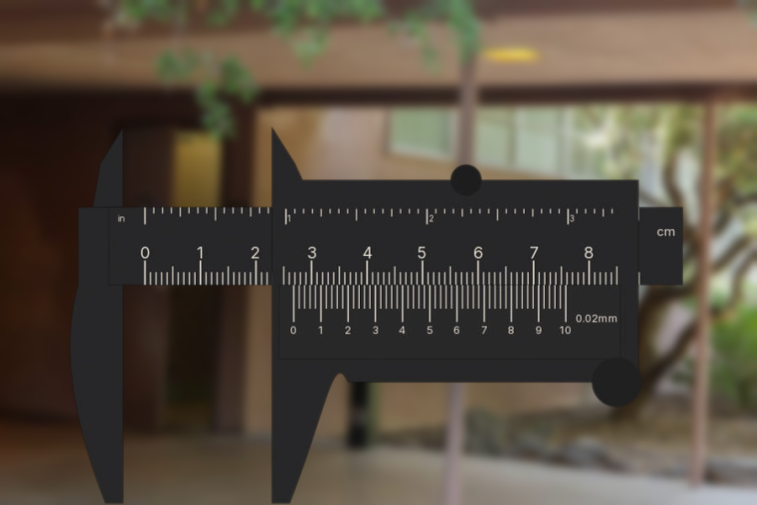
mm 26.8
